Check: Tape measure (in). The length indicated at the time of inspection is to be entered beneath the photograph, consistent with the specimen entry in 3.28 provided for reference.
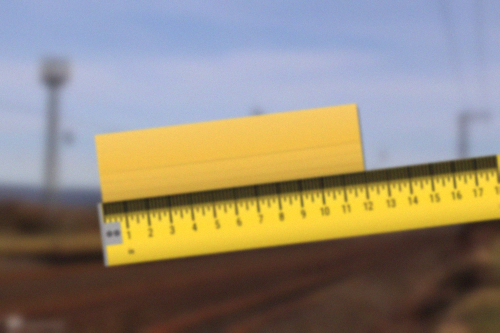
in 12
